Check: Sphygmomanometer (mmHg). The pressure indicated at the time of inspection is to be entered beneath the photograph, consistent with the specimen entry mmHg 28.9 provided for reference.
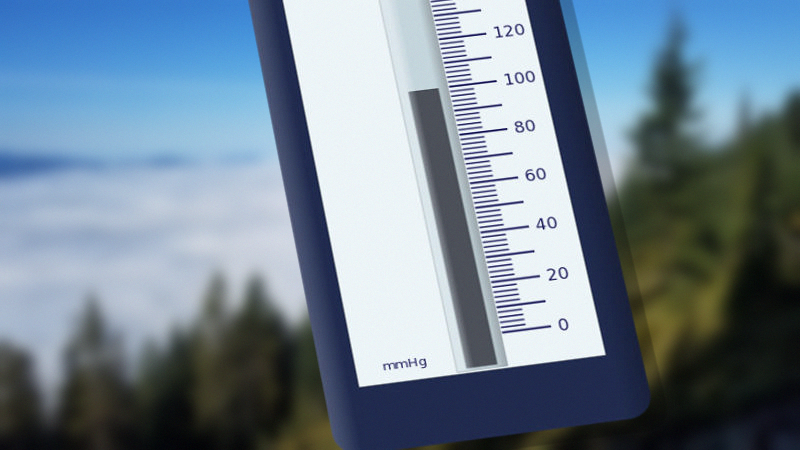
mmHg 100
